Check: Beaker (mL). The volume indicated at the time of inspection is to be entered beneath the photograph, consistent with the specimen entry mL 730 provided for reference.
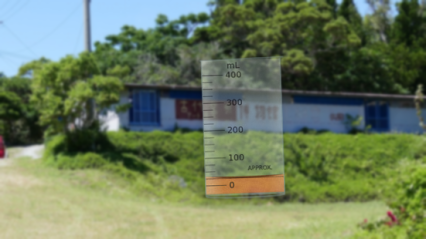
mL 25
